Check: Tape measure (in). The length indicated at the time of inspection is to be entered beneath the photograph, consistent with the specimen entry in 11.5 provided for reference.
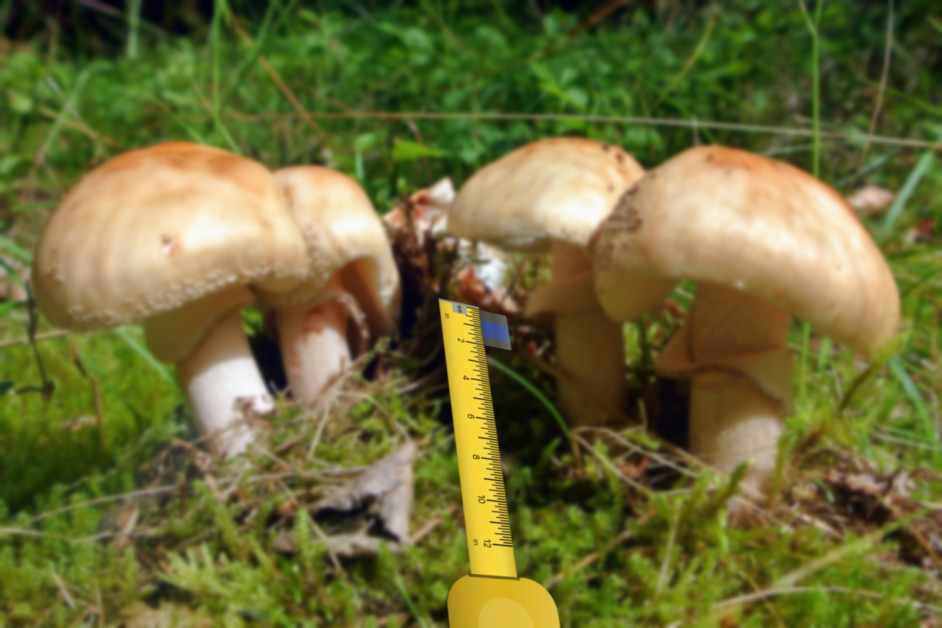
in 2
